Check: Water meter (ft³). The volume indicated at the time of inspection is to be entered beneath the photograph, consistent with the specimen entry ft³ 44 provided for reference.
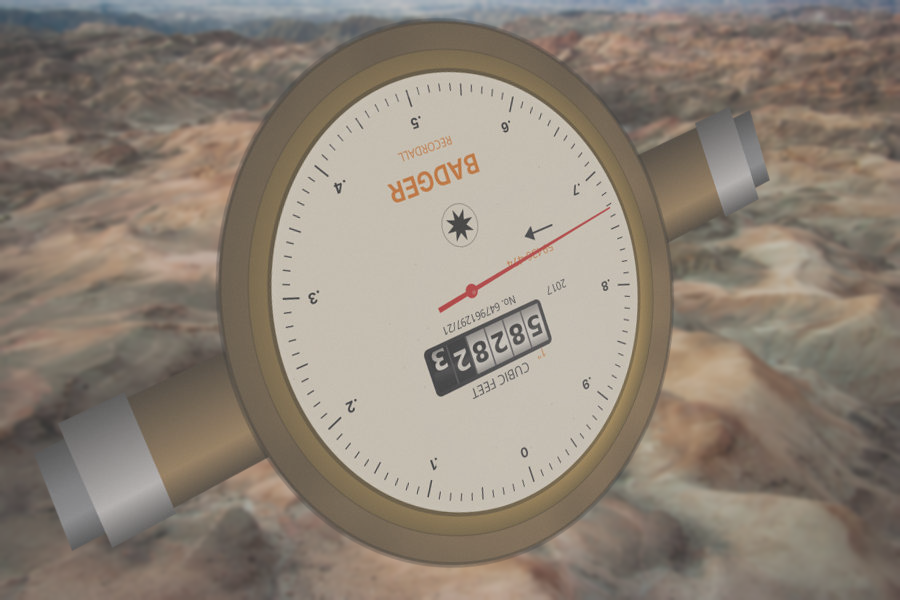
ft³ 582822.73
